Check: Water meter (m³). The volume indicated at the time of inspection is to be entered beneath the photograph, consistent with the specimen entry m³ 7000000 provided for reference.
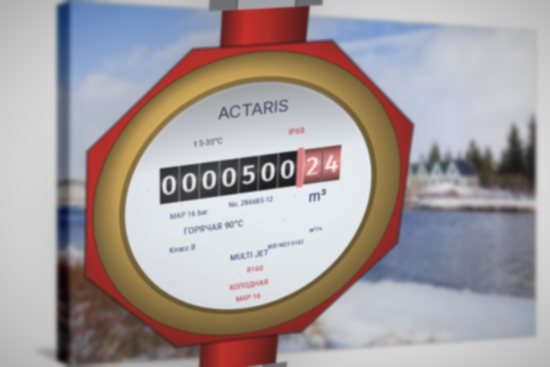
m³ 500.24
